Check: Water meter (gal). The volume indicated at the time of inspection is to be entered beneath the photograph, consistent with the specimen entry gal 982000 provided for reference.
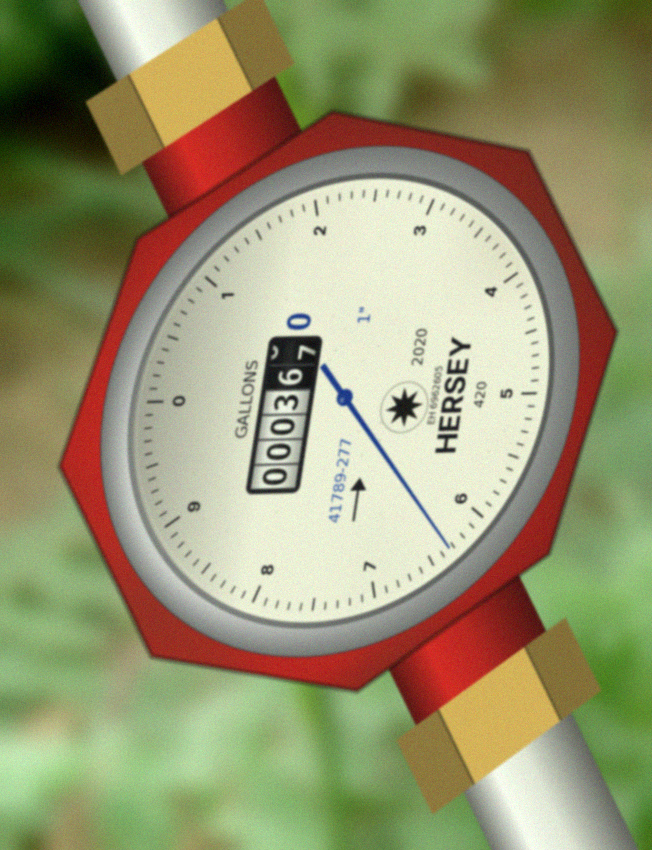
gal 3666.3
